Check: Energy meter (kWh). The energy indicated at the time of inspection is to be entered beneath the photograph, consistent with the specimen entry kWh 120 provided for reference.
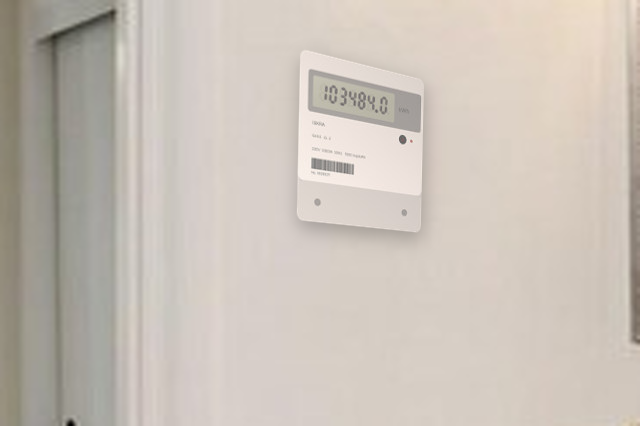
kWh 103484.0
